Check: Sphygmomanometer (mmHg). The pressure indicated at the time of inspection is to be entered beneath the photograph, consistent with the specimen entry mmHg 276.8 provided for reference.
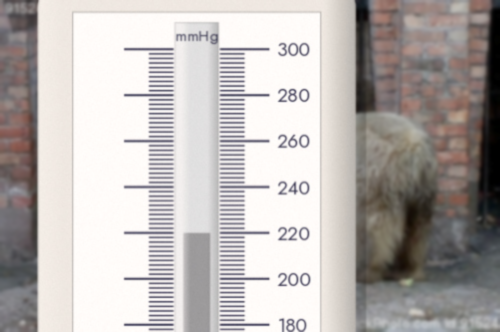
mmHg 220
